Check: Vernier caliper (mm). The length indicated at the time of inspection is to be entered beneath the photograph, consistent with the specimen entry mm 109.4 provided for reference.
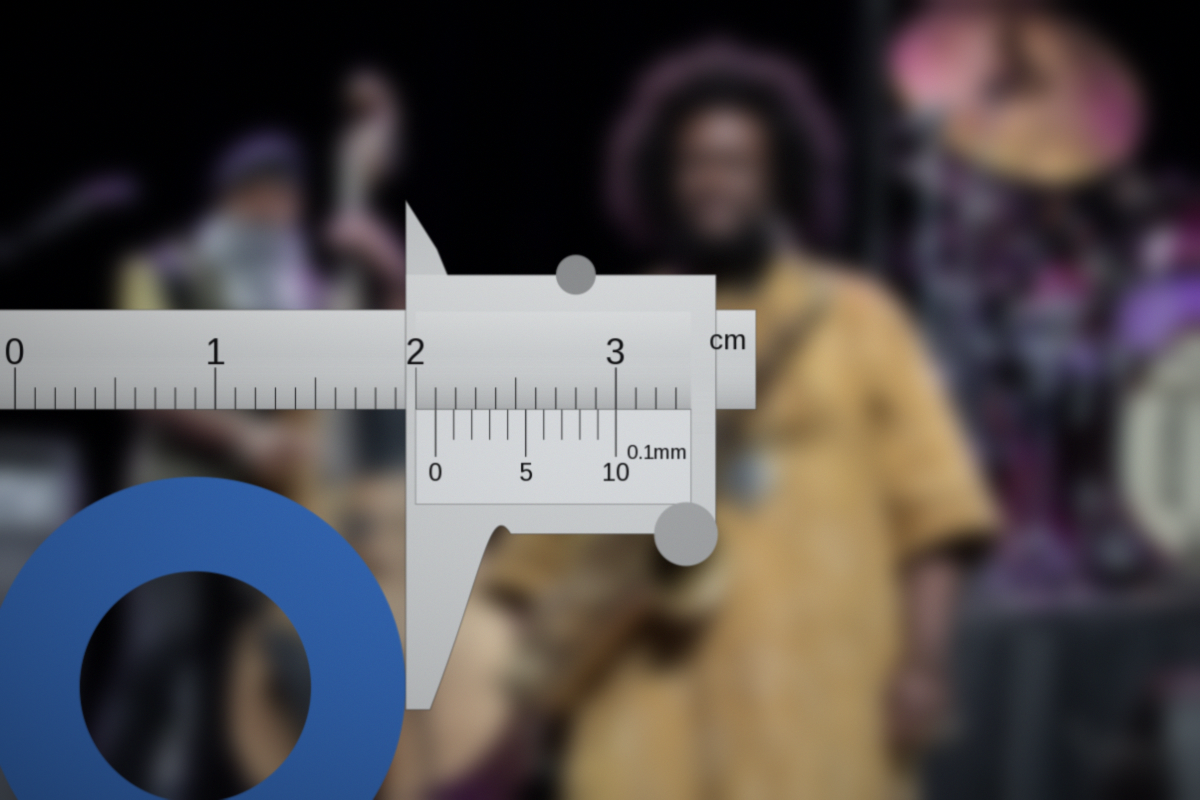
mm 21.0
